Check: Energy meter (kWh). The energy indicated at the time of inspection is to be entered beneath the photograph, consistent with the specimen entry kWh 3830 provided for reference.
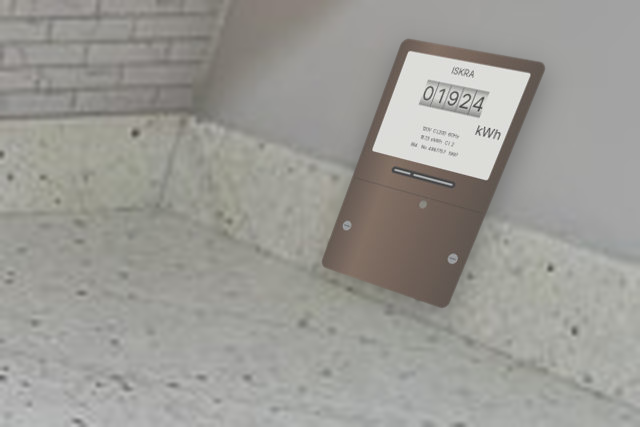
kWh 1924
